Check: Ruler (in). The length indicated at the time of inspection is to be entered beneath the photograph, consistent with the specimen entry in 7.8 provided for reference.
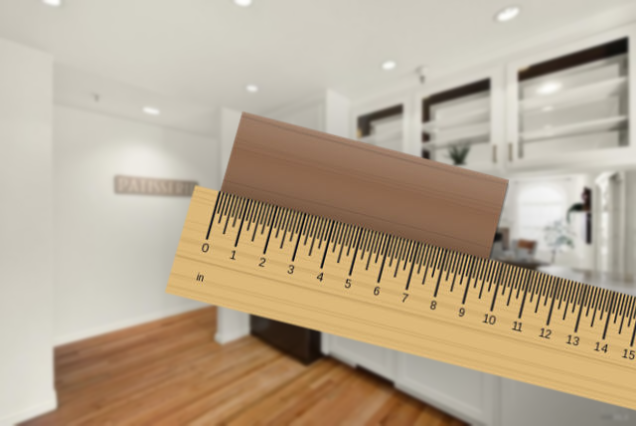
in 9.5
